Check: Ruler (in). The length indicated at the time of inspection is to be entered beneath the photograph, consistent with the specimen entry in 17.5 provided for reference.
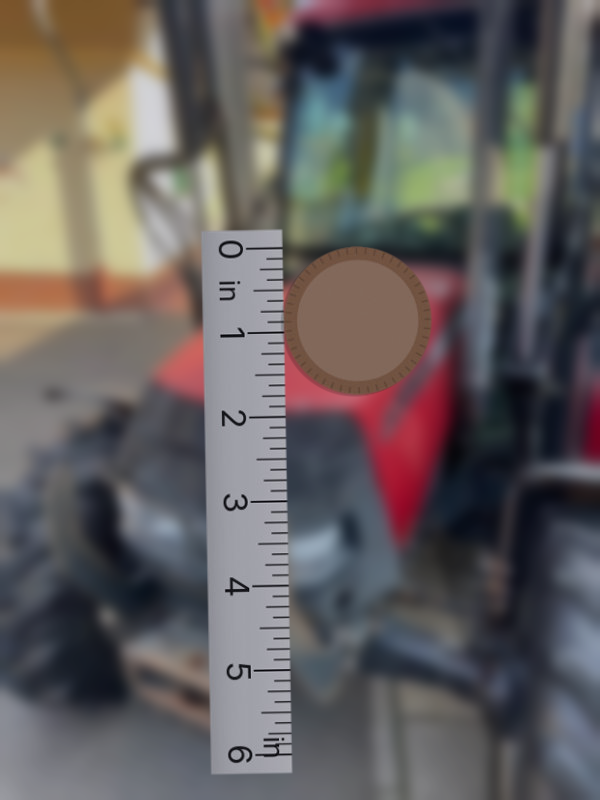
in 1.75
